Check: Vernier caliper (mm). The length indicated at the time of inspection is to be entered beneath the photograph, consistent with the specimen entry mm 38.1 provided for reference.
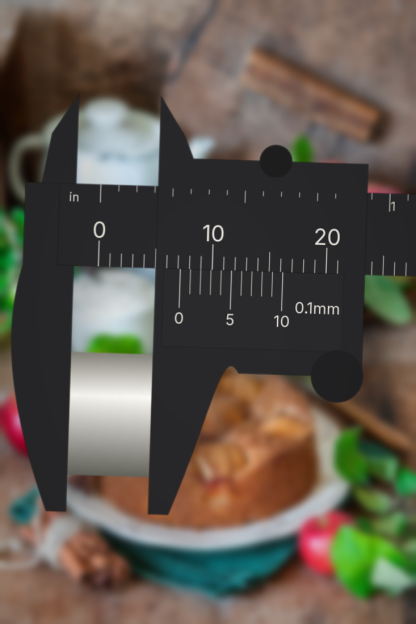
mm 7.2
